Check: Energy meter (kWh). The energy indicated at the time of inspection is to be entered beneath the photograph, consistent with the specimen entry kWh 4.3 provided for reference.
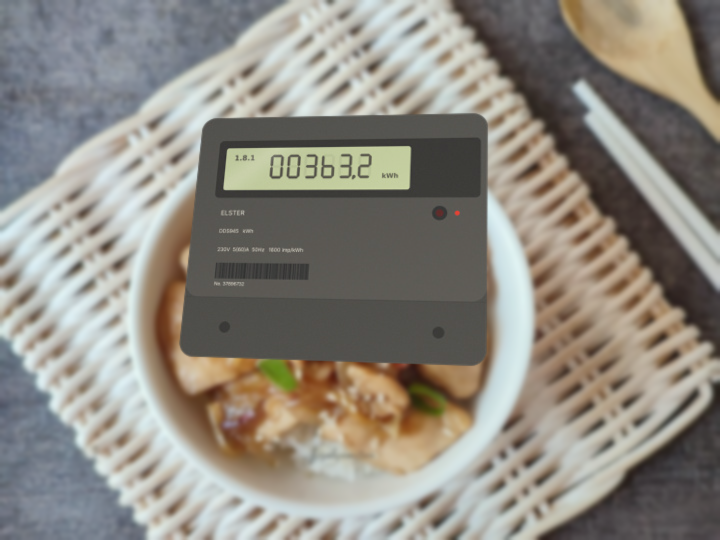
kWh 363.2
